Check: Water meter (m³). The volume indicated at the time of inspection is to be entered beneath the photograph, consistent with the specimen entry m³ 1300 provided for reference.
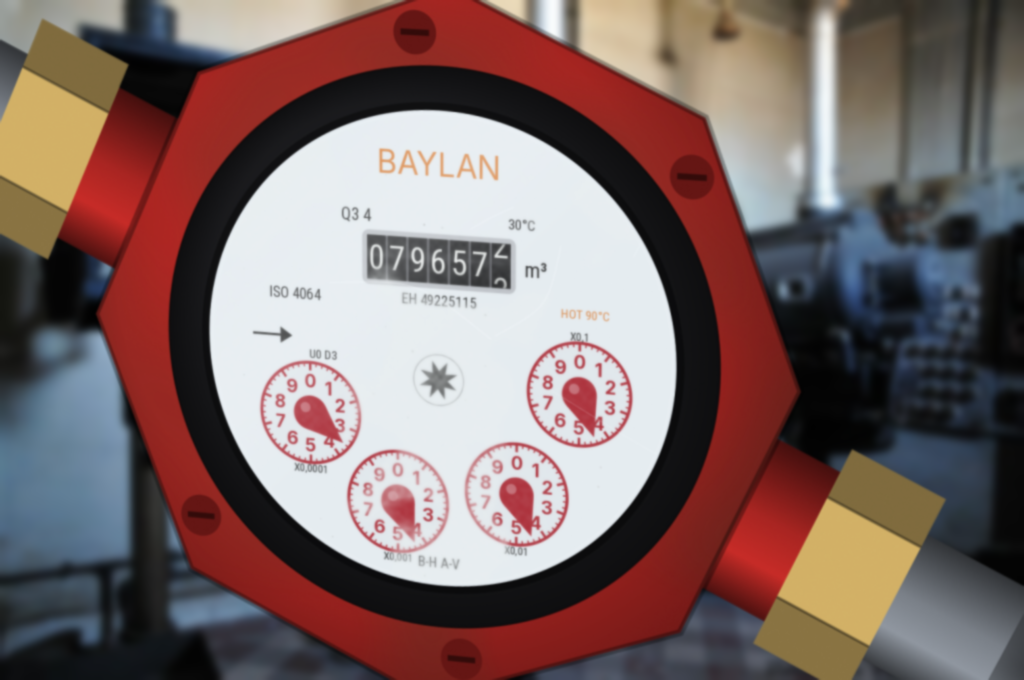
m³ 796572.4443
